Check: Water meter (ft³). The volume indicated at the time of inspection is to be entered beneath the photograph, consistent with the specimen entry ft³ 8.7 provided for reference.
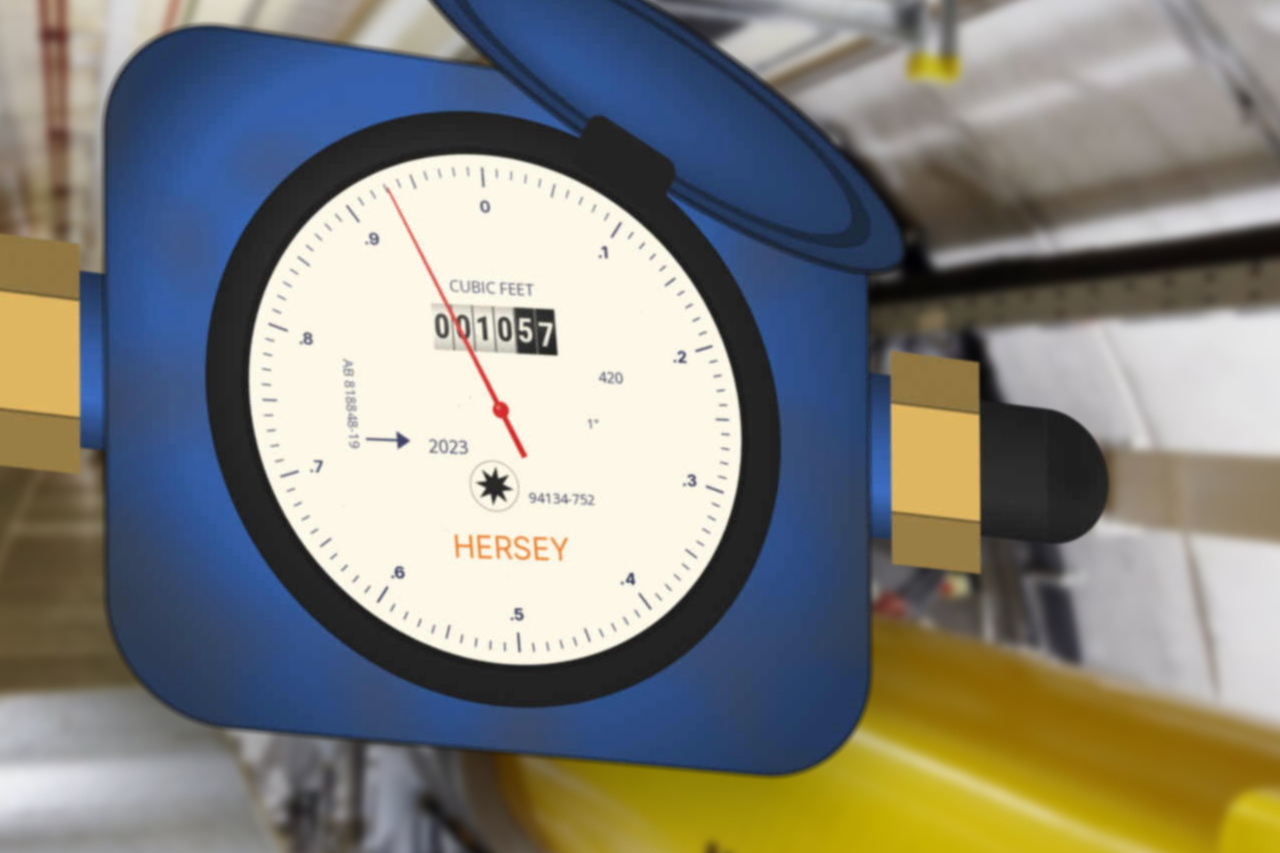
ft³ 1056.93
